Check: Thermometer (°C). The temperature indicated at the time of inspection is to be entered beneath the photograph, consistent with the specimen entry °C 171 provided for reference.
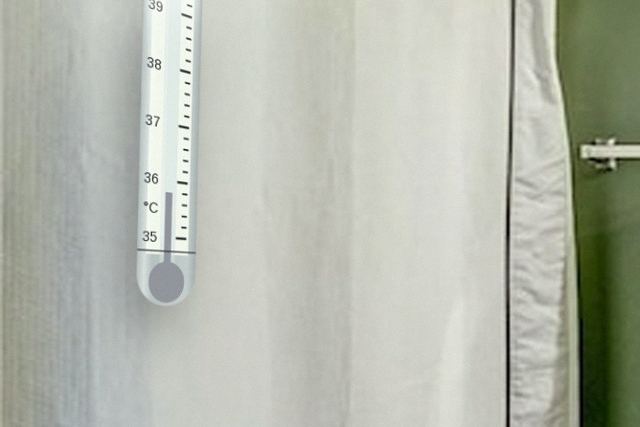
°C 35.8
